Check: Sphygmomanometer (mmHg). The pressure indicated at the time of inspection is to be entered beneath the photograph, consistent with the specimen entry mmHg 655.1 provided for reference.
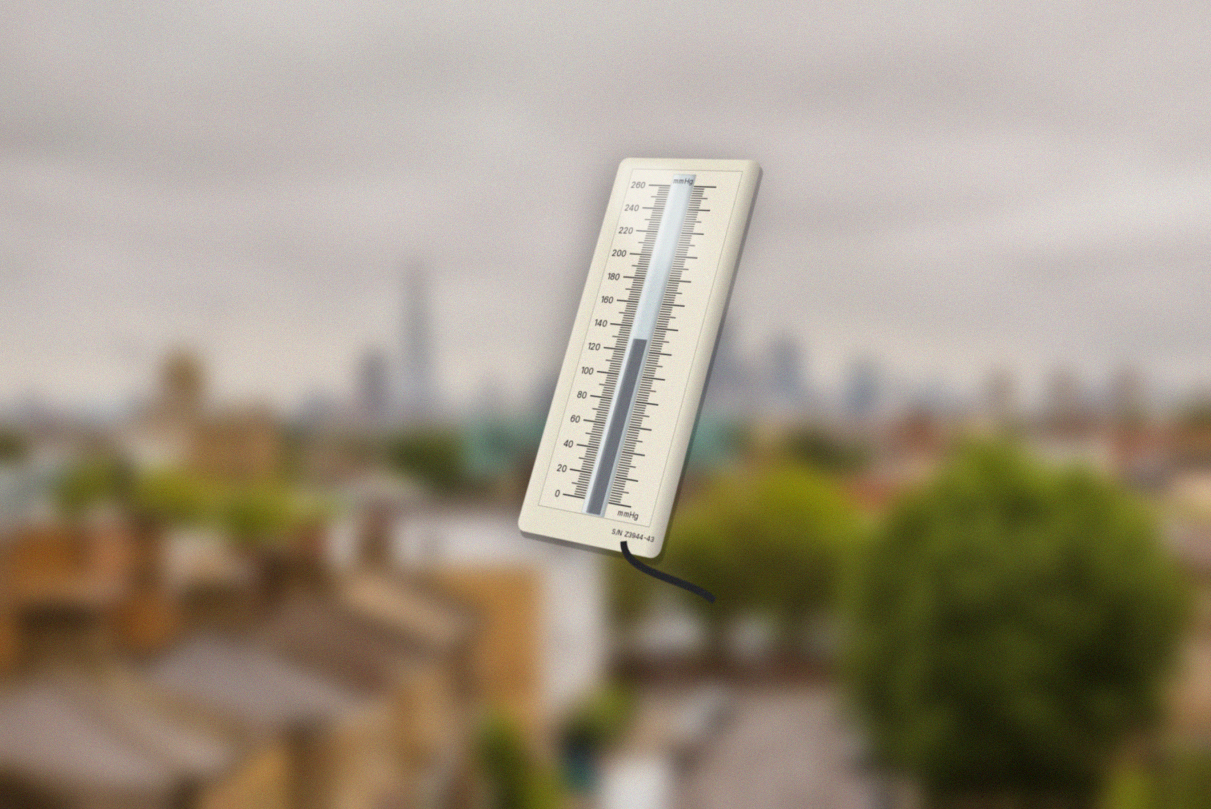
mmHg 130
